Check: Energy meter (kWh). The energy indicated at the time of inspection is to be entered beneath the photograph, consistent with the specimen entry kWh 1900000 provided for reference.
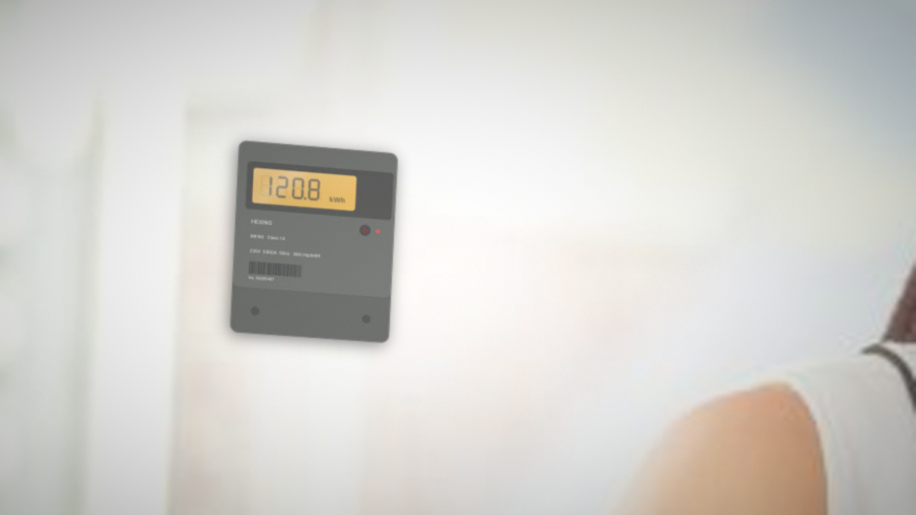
kWh 120.8
